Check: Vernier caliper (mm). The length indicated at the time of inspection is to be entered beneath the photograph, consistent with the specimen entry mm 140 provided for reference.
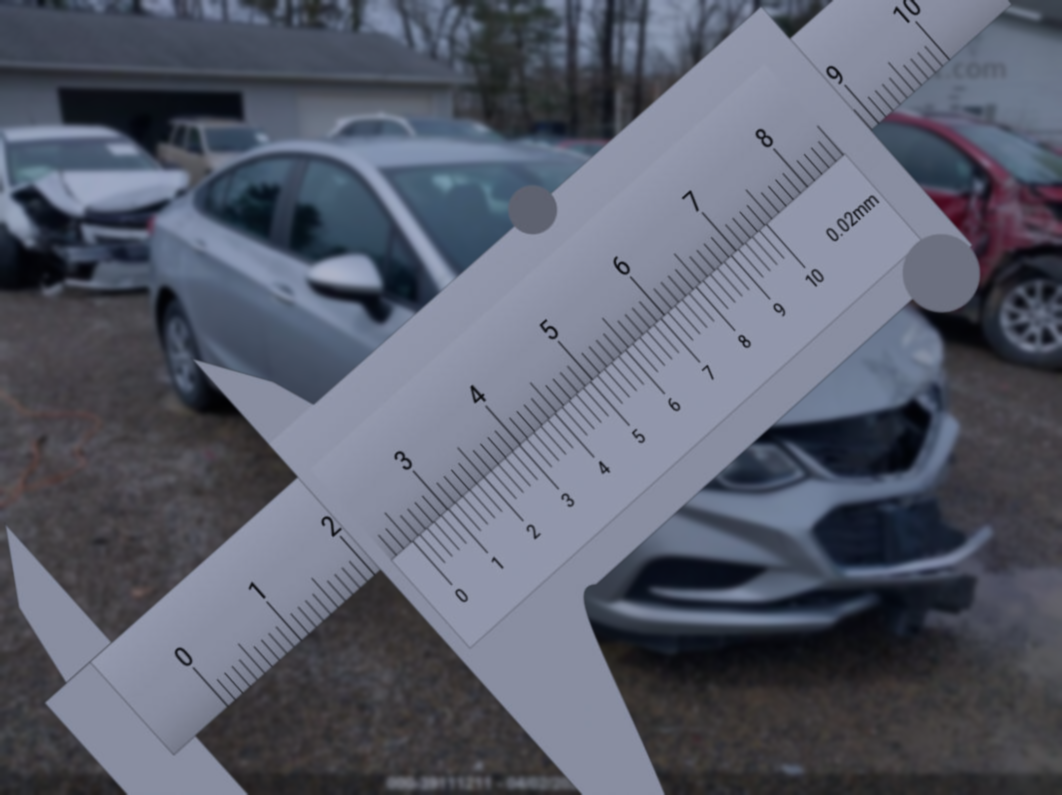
mm 25.2
